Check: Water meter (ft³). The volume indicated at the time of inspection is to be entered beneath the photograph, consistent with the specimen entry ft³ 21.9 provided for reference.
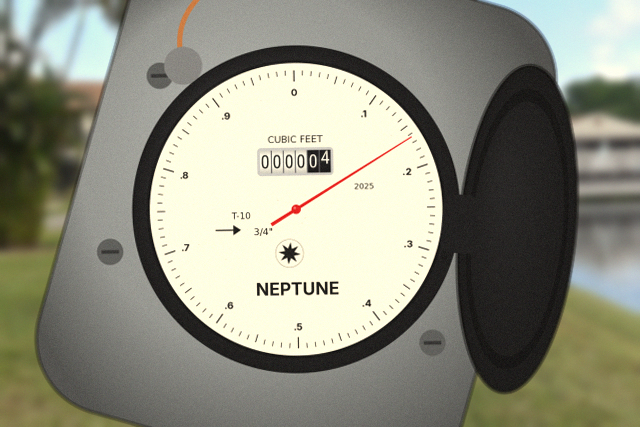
ft³ 4.16
